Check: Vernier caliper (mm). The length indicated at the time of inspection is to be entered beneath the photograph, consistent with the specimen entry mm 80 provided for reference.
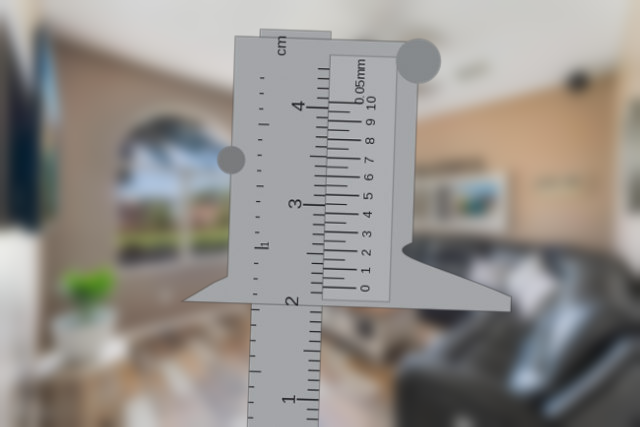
mm 21.6
